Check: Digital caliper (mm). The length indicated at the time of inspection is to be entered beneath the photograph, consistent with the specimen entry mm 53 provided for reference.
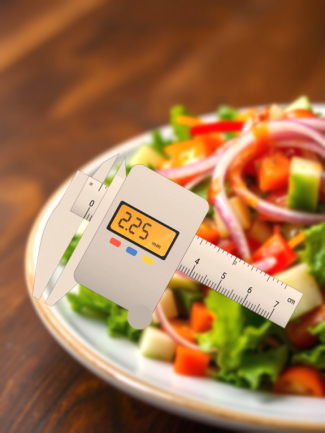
mm 2.25
